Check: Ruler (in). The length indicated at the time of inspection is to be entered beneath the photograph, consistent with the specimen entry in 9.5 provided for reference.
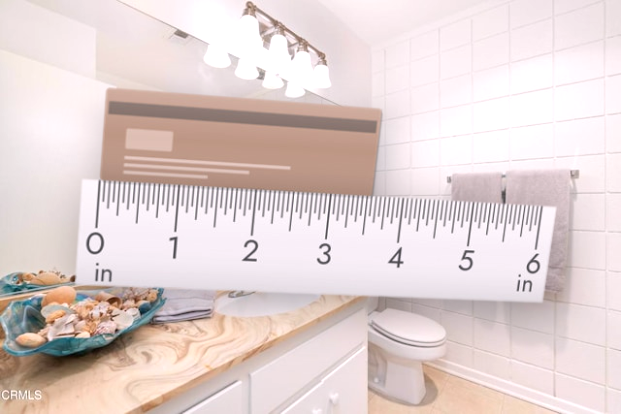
in 3.5625
